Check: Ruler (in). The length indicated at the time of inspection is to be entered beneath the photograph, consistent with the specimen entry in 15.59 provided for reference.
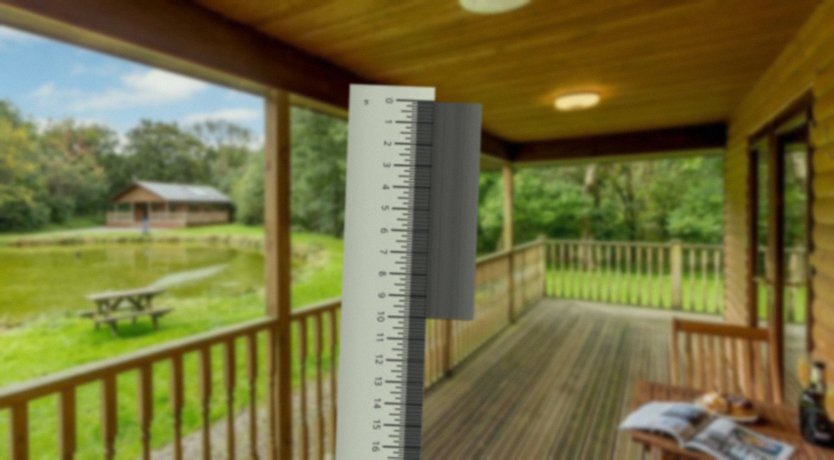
in 10
